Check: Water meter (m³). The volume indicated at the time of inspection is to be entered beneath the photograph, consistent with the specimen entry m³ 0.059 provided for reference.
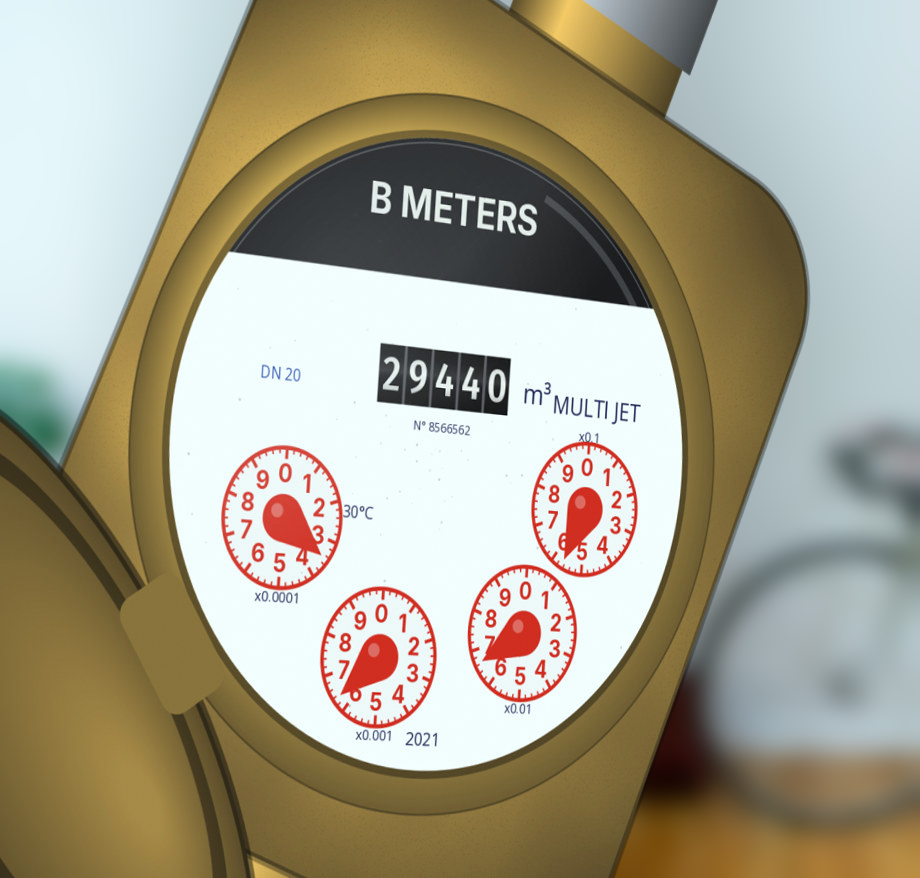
m³ 29440.5663
